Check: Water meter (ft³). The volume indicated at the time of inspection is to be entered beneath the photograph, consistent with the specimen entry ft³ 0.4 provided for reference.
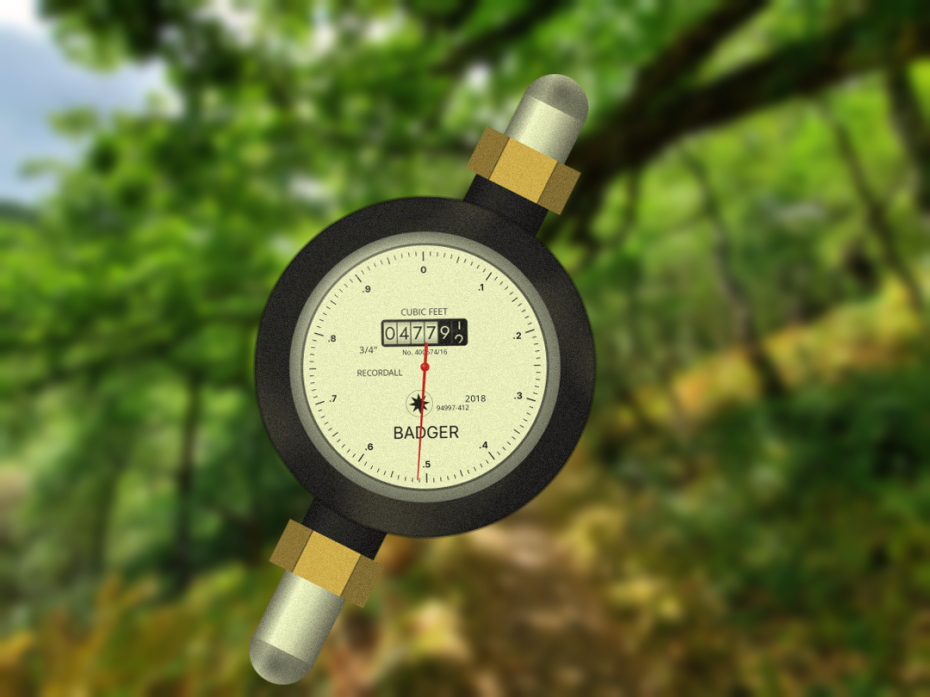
ft³ 47791.51
